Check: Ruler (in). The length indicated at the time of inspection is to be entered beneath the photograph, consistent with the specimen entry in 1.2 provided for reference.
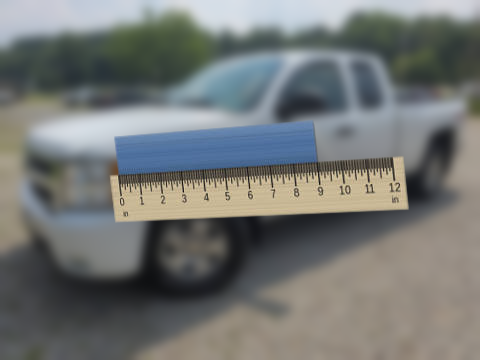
in 9
